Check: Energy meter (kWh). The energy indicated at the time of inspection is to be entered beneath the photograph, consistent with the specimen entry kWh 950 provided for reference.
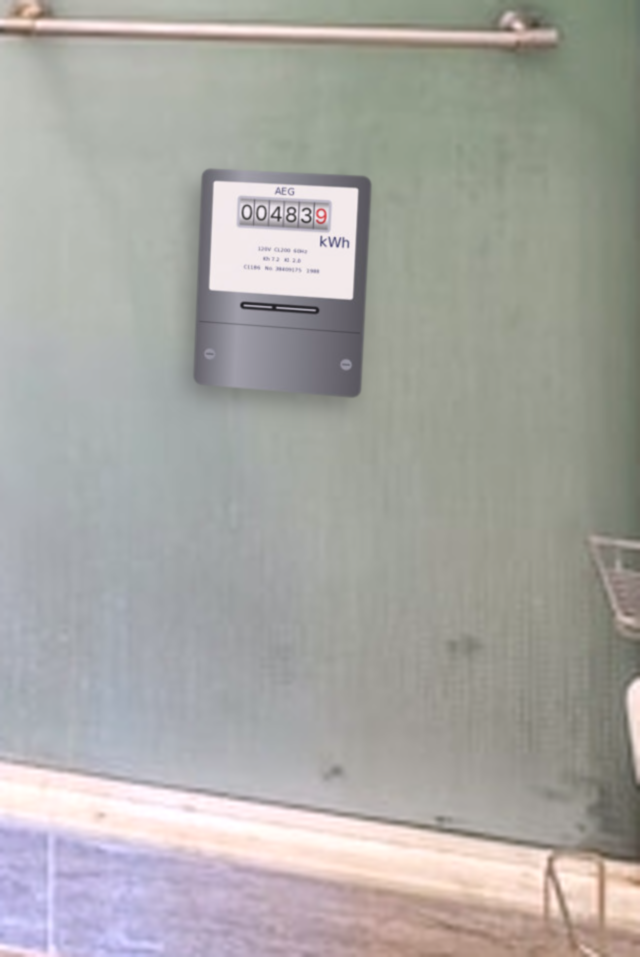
kWh 483.9
